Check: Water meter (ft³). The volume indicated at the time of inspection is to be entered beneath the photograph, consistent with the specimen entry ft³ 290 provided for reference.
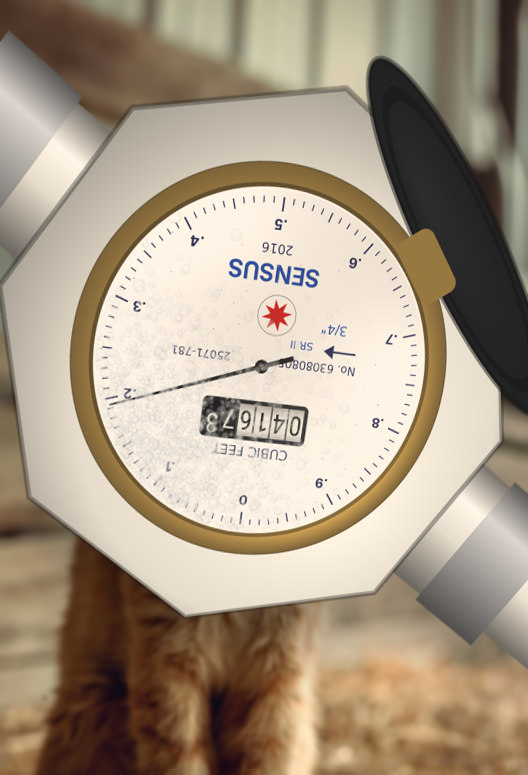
ft³ 41673.19
